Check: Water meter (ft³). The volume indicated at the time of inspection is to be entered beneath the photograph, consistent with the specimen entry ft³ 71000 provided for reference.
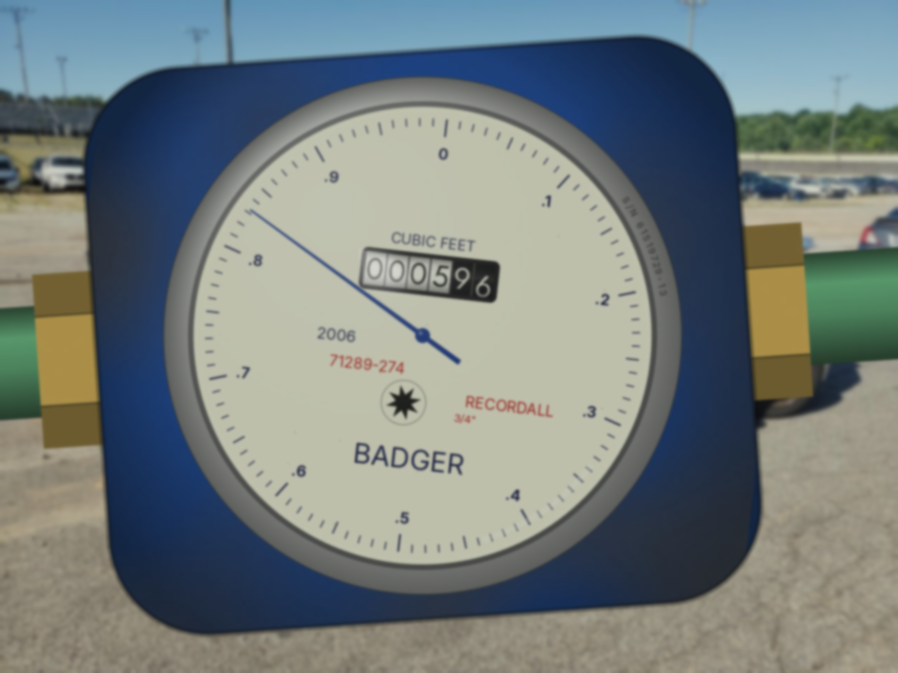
ft³ 595.83
